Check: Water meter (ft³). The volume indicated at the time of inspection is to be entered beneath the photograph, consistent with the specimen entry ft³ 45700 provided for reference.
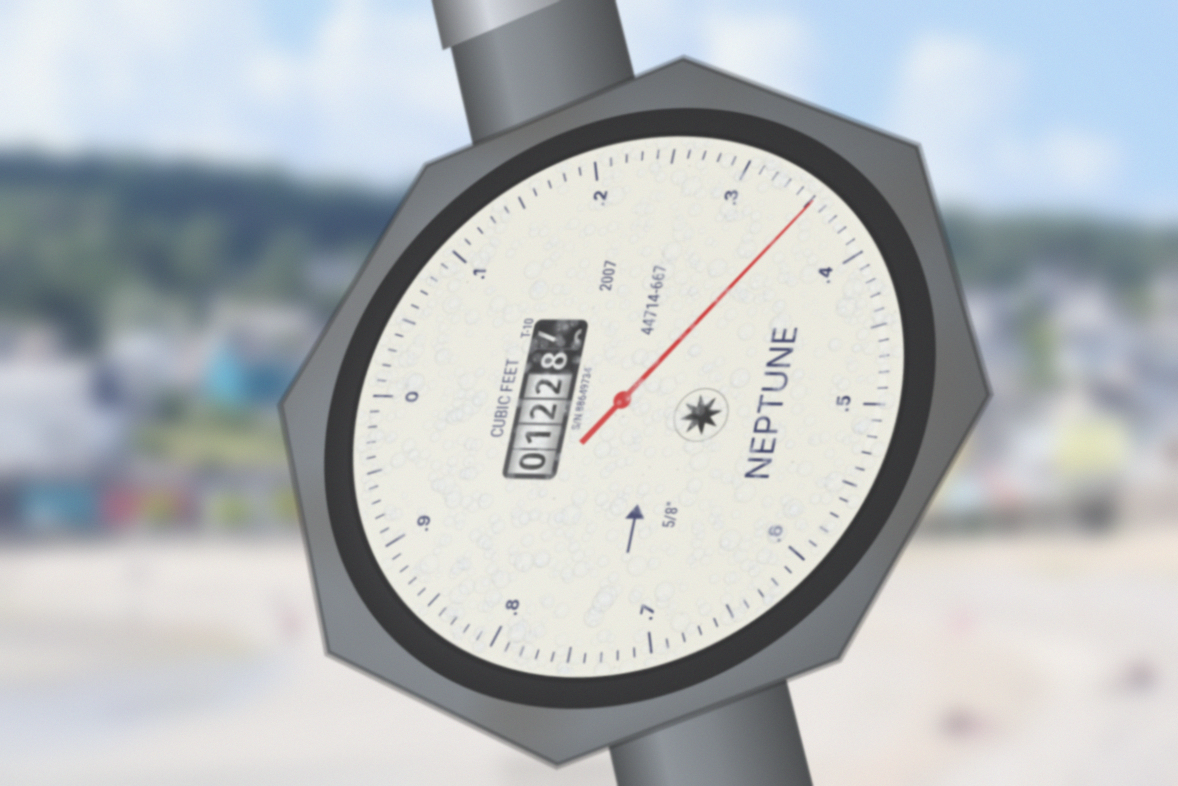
ft³ 12287.35
